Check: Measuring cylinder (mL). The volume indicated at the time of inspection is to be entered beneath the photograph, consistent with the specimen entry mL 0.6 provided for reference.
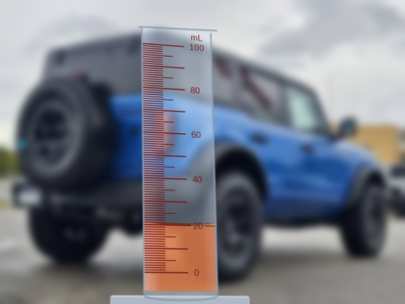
mL 20
